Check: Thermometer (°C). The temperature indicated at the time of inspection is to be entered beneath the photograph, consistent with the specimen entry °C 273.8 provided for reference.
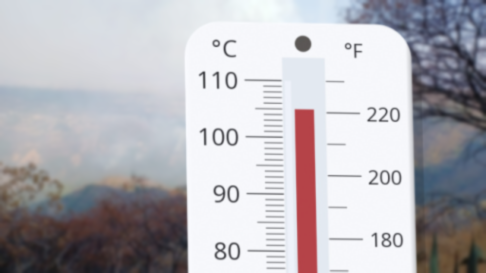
°C 105
